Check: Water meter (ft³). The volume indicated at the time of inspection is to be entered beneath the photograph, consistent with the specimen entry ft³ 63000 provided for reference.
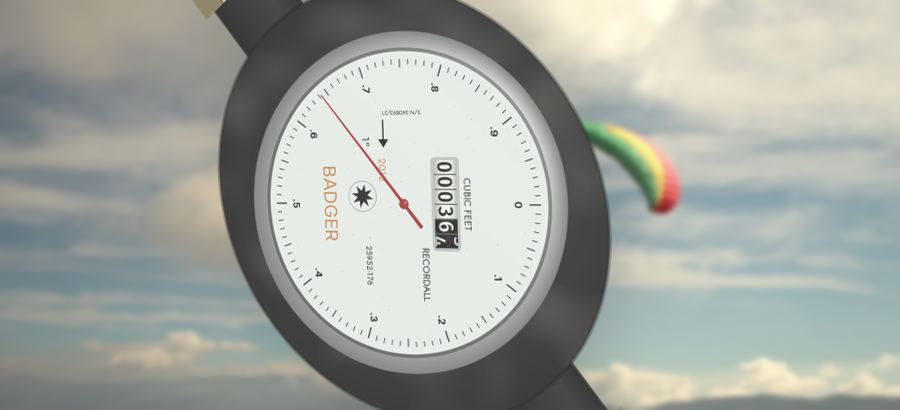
ft³ 363.64
